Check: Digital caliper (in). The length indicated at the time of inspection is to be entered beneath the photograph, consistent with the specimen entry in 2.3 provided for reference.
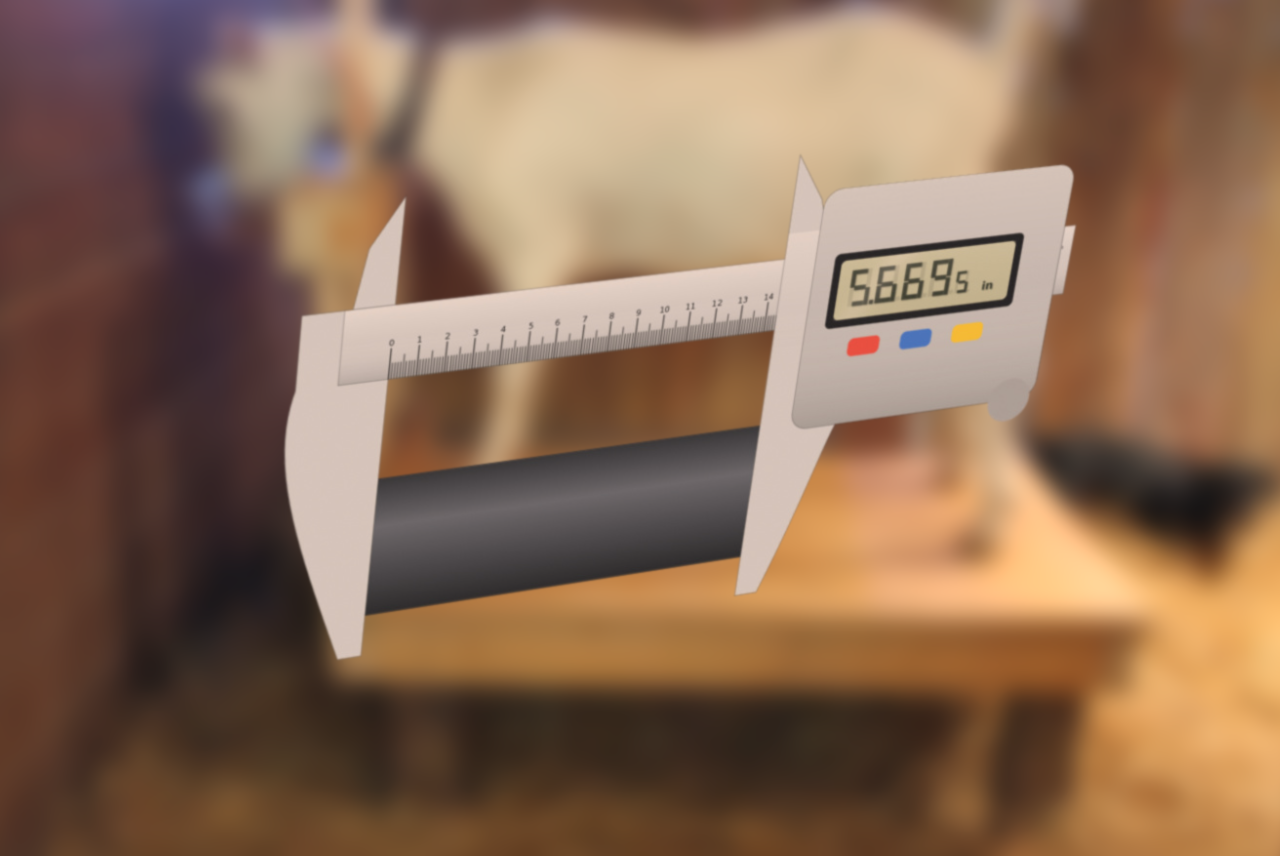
in 5.6695
